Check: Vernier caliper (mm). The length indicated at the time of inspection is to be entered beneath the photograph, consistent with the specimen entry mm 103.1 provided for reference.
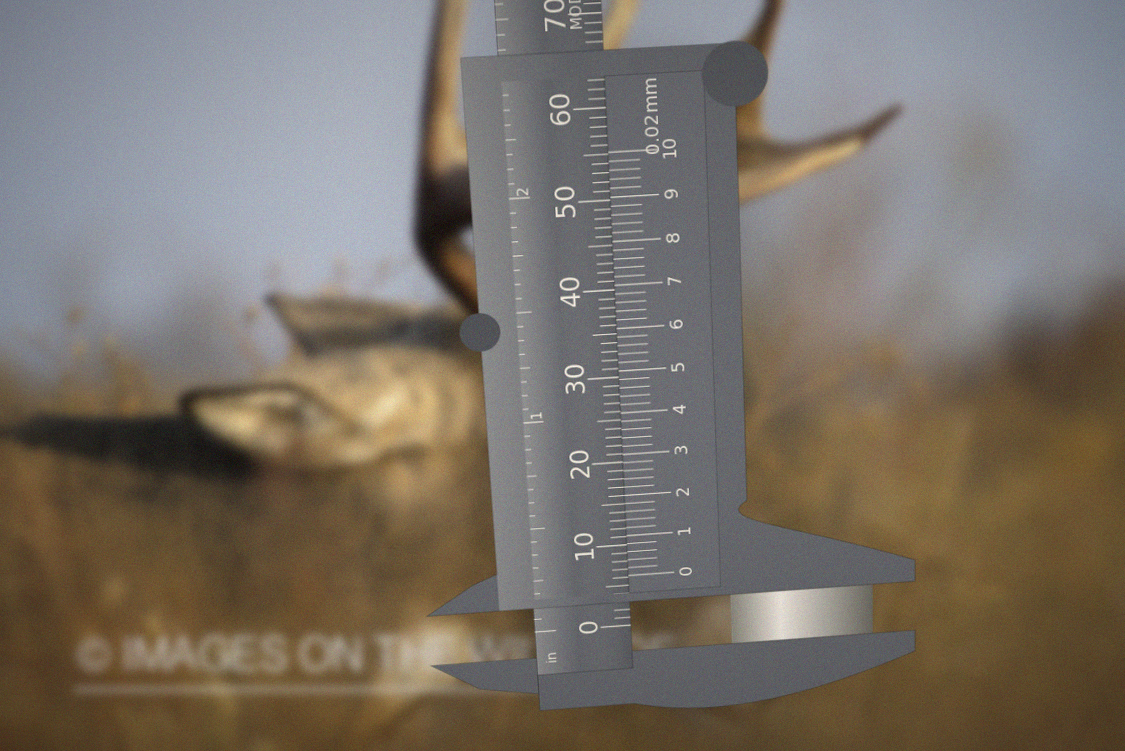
mm 6.2
